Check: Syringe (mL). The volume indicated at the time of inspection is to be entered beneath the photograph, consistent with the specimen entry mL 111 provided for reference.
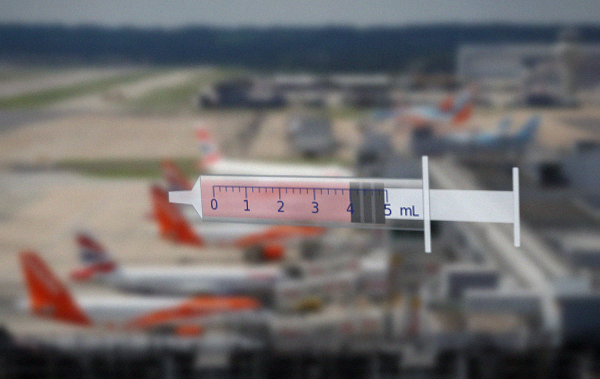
mL 4
